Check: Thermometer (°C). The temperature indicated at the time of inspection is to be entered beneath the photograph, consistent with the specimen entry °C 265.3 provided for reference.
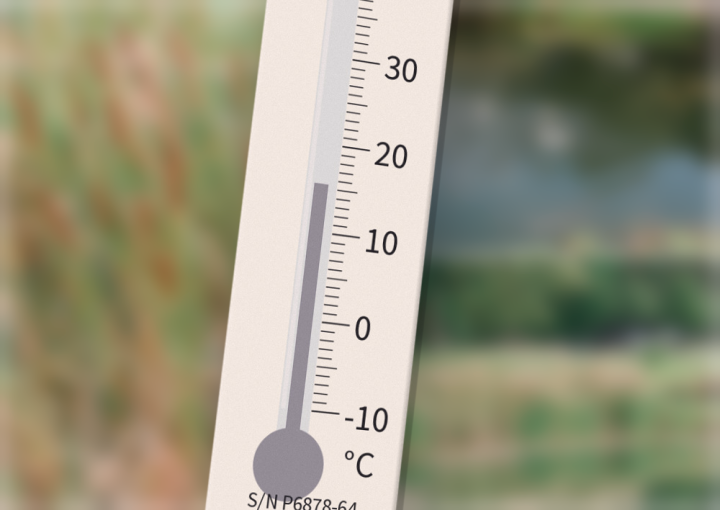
°C 15.5
